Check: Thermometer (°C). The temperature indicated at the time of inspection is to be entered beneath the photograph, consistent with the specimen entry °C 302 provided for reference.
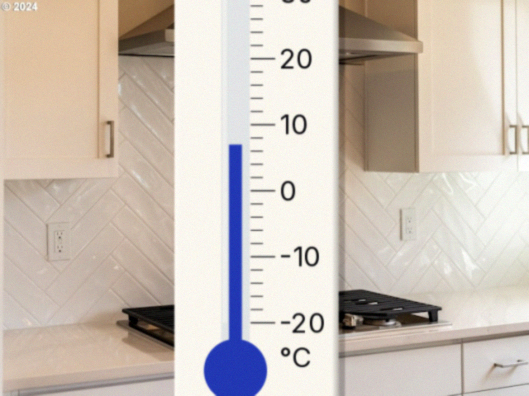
°C 7
